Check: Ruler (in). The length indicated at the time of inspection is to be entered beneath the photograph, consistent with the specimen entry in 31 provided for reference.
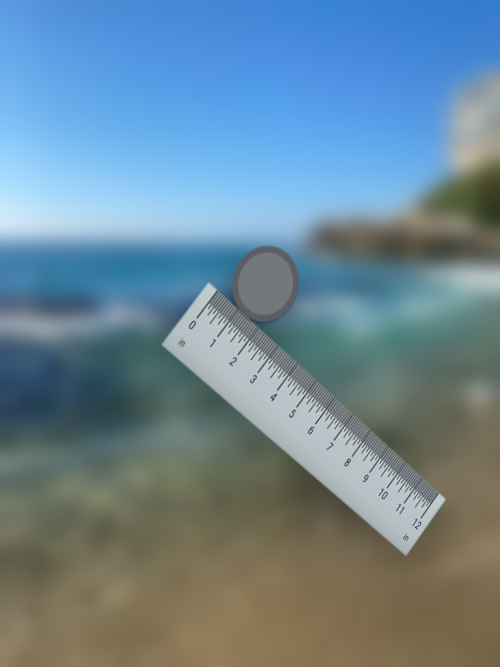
in 2.5
